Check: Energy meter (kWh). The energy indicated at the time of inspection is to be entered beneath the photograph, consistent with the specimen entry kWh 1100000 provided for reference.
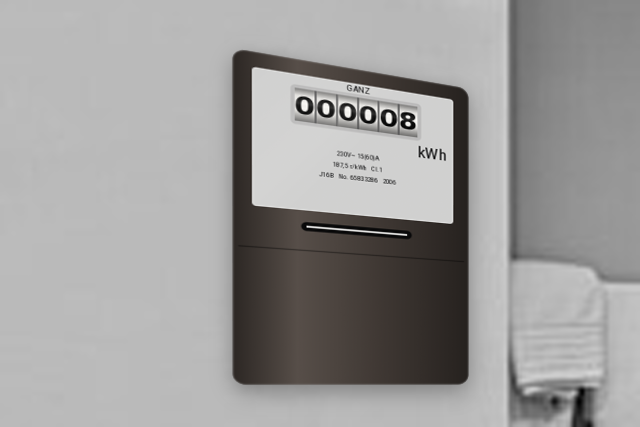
kWh 8
